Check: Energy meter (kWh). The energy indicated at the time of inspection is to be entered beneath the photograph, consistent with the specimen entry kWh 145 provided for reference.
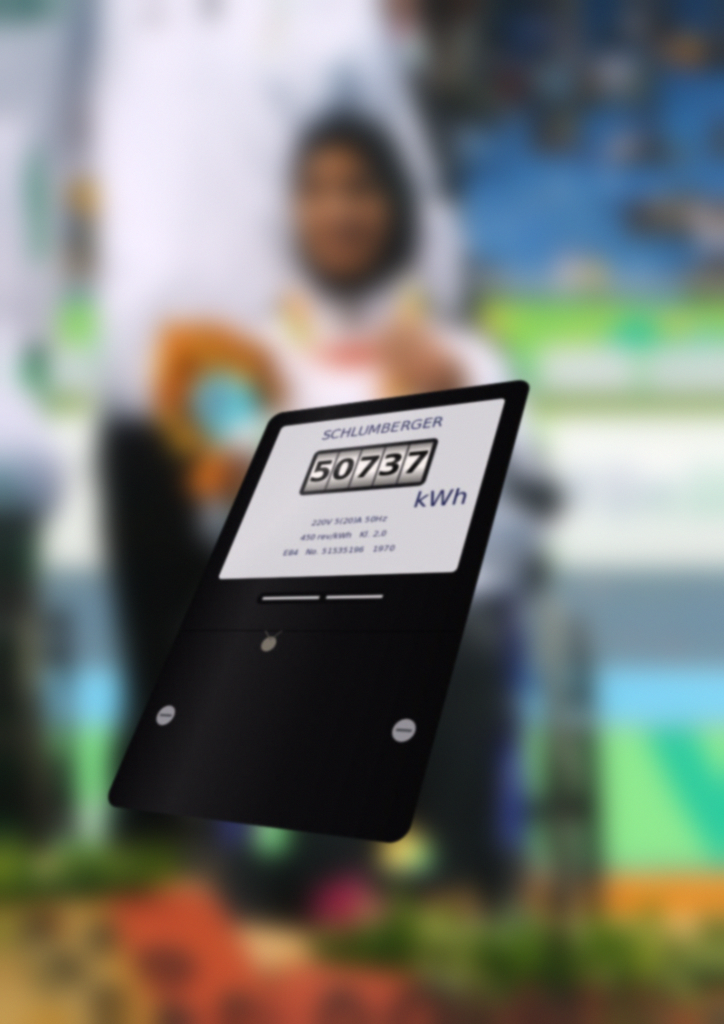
kWh 50737
